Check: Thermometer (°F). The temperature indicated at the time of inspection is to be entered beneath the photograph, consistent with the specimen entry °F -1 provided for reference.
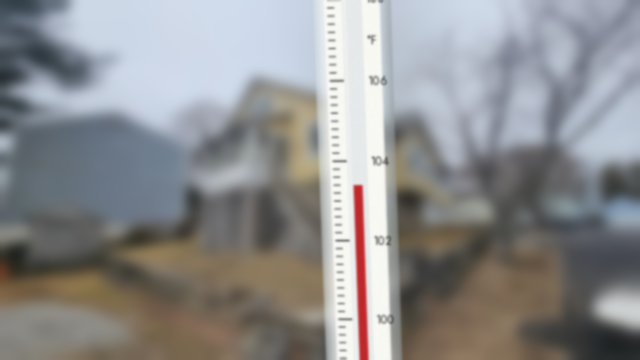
°F 103.4
